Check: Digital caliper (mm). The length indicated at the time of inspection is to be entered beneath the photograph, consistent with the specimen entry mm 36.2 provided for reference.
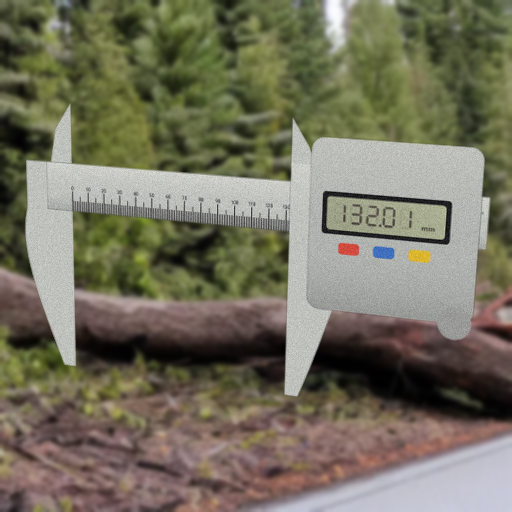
mm 132.01
